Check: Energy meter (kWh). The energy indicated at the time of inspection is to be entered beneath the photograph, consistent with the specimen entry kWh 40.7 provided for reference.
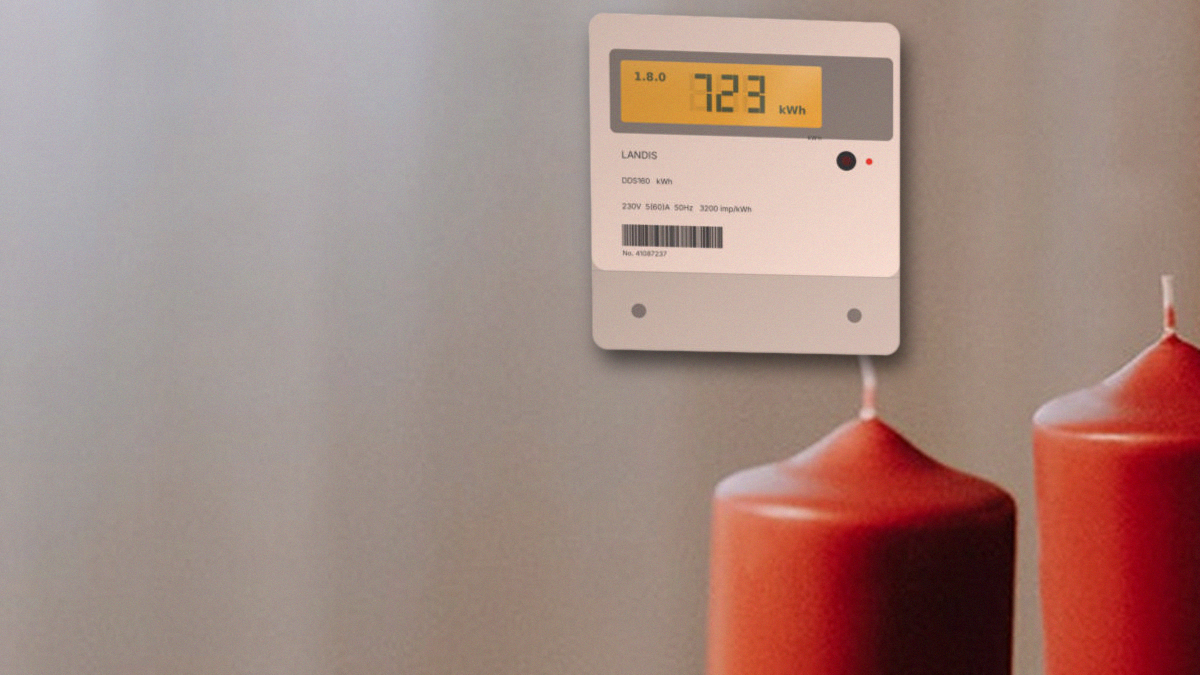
kWh 723
